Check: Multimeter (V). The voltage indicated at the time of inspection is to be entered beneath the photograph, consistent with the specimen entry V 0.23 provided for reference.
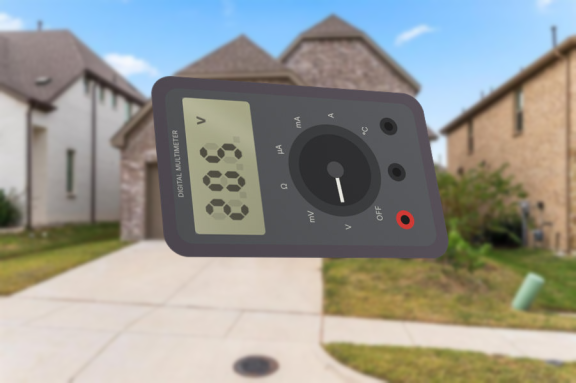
V 205
